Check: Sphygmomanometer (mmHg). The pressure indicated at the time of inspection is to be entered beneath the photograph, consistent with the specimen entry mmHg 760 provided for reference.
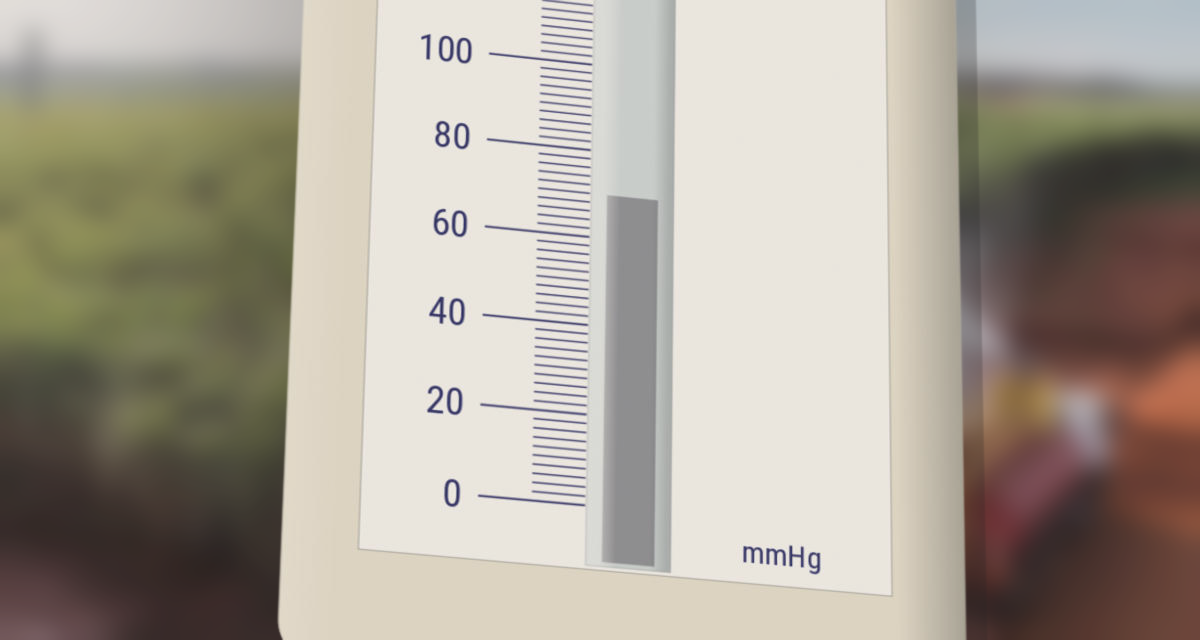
mmHg 70
